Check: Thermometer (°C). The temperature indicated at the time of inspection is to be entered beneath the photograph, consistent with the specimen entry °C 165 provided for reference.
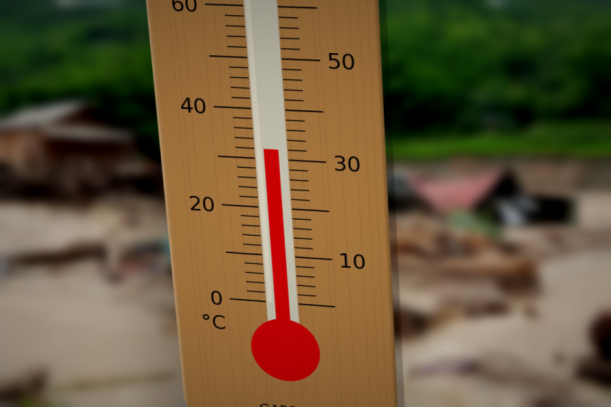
°C 32
